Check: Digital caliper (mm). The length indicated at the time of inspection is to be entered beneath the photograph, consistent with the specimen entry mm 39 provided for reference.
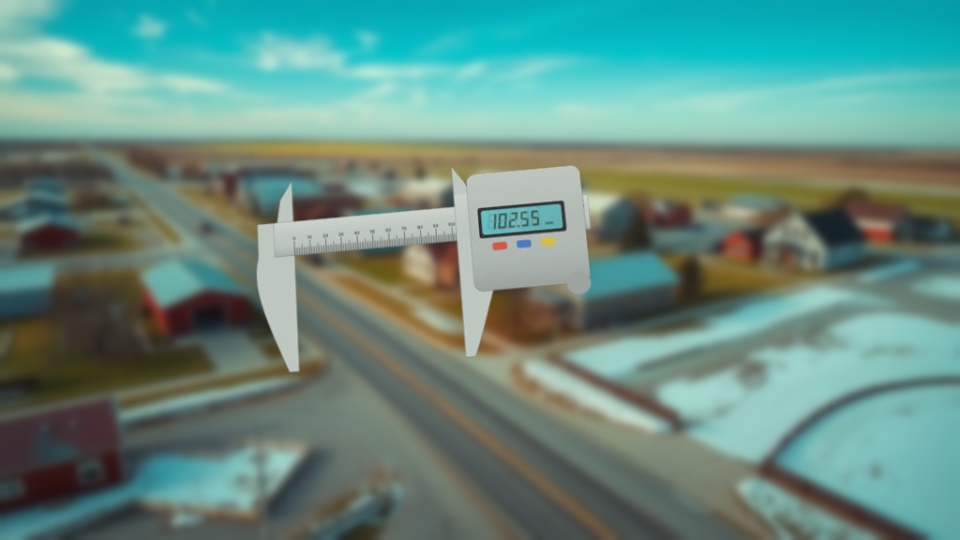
mm 102.55
